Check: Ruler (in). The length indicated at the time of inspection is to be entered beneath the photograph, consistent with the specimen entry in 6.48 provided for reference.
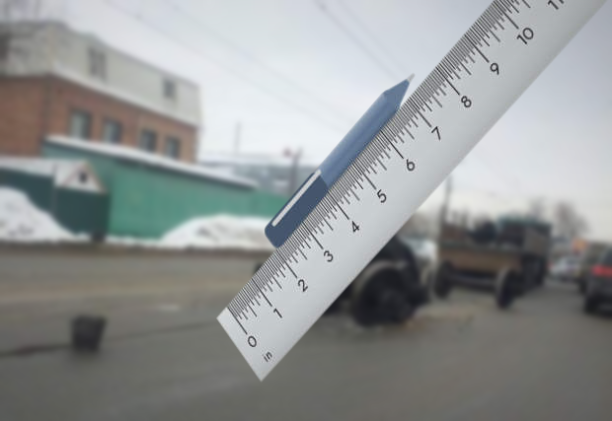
in 5.5
